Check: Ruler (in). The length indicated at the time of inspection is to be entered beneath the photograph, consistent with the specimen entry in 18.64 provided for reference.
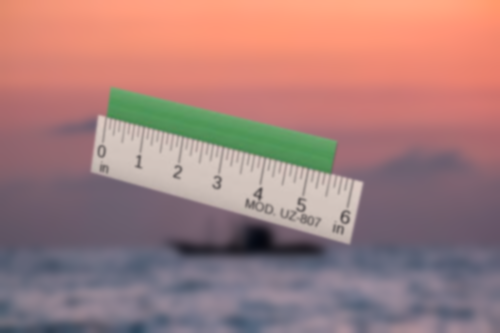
in 5.5
